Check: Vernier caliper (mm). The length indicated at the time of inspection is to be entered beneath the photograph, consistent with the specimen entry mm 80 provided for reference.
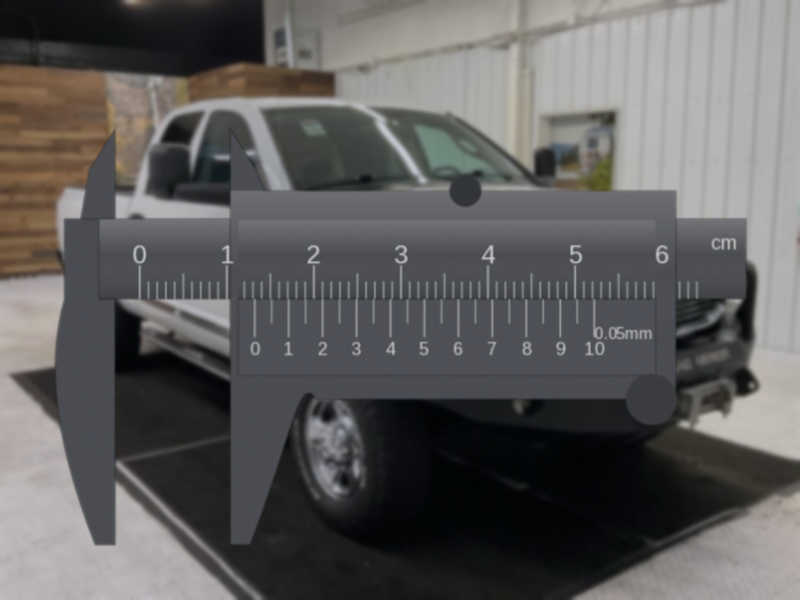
mm 13.2
